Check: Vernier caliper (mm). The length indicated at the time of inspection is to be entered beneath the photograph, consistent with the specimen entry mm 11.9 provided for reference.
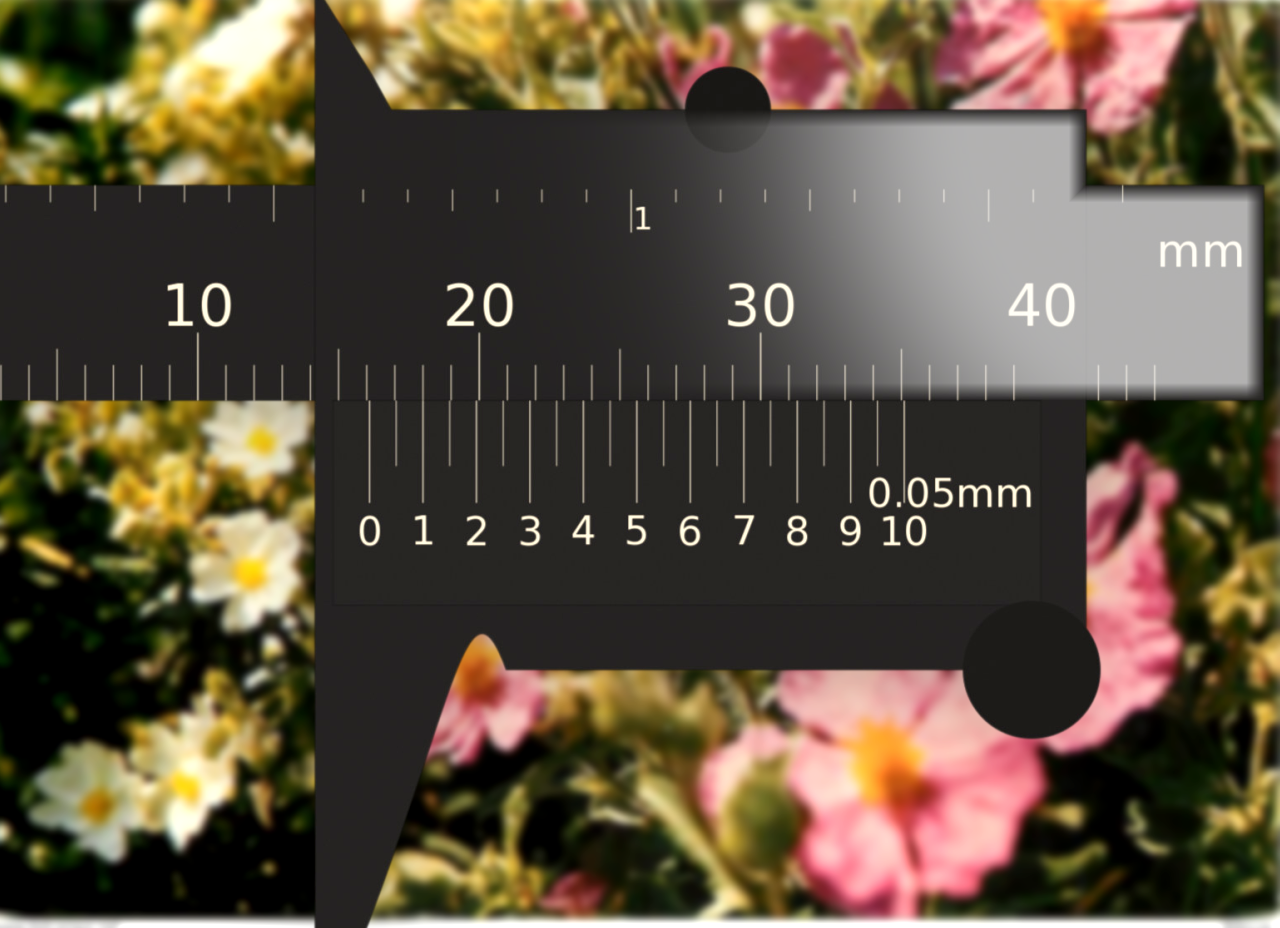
mm 16.10
